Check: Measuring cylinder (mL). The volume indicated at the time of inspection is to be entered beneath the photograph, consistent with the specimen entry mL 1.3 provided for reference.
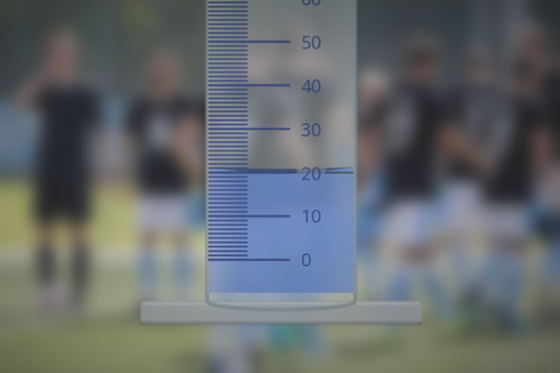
mL 20
